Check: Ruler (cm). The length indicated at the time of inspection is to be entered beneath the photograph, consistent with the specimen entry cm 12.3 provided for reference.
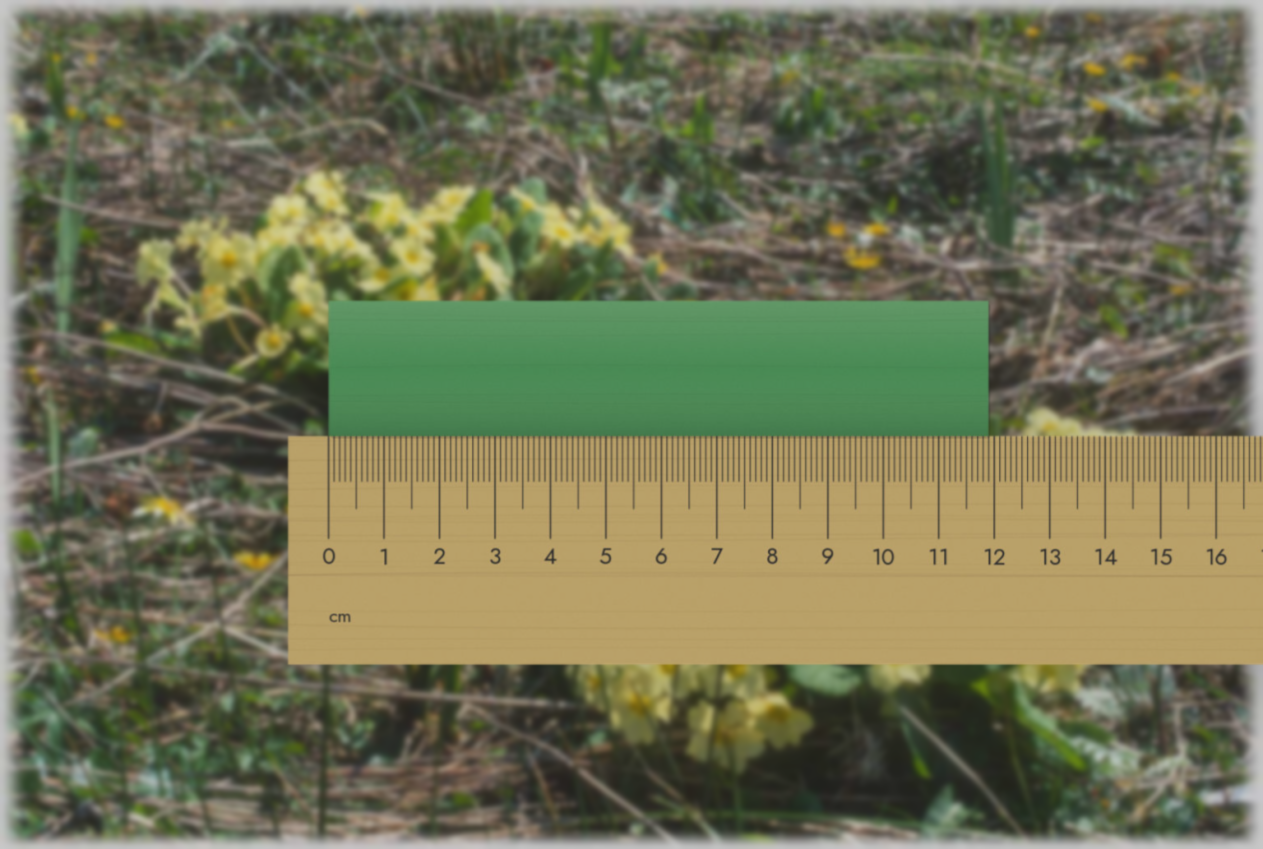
cm 11.9
